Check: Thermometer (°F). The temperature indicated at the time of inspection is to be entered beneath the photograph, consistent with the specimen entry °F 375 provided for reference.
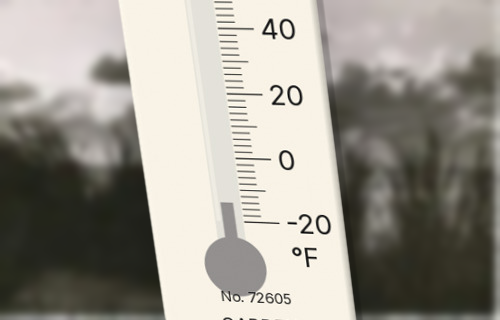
°F -14
